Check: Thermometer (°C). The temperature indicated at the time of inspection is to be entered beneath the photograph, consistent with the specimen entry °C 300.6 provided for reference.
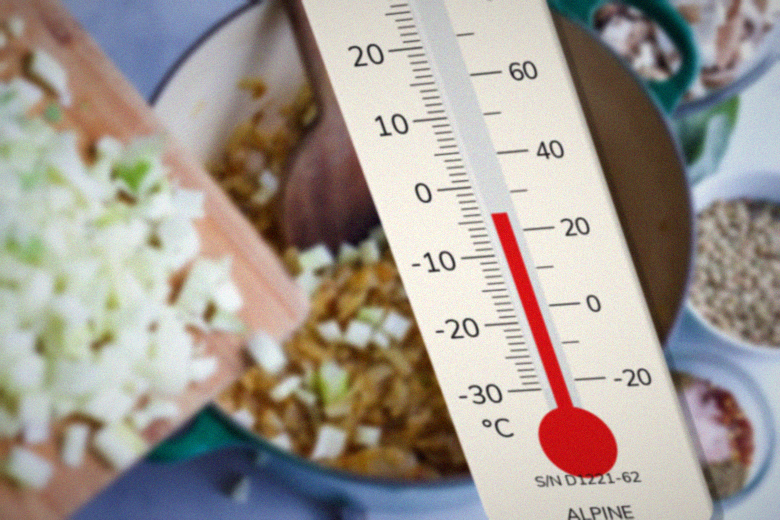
°C -4
